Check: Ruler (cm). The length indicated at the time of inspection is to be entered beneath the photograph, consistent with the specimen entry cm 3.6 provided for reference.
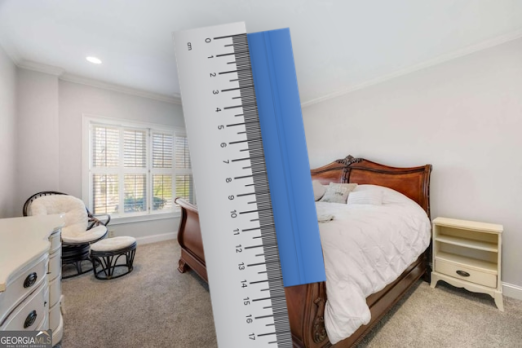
cm 14.5
